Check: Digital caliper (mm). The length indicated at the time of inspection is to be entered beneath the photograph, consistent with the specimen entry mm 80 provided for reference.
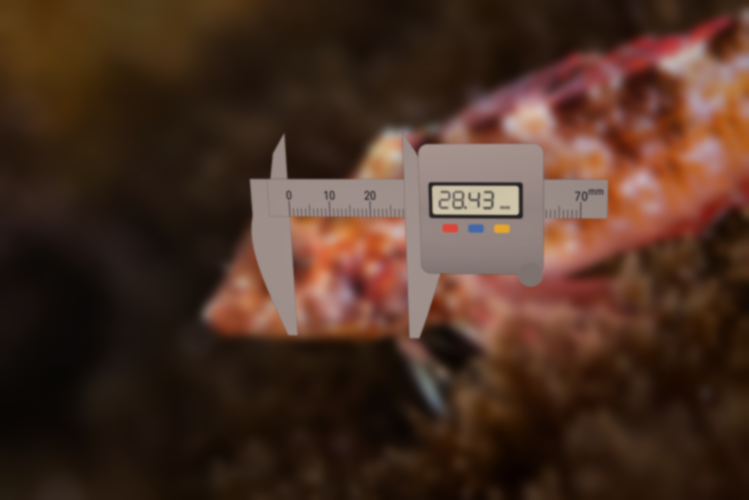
mm 28.43
